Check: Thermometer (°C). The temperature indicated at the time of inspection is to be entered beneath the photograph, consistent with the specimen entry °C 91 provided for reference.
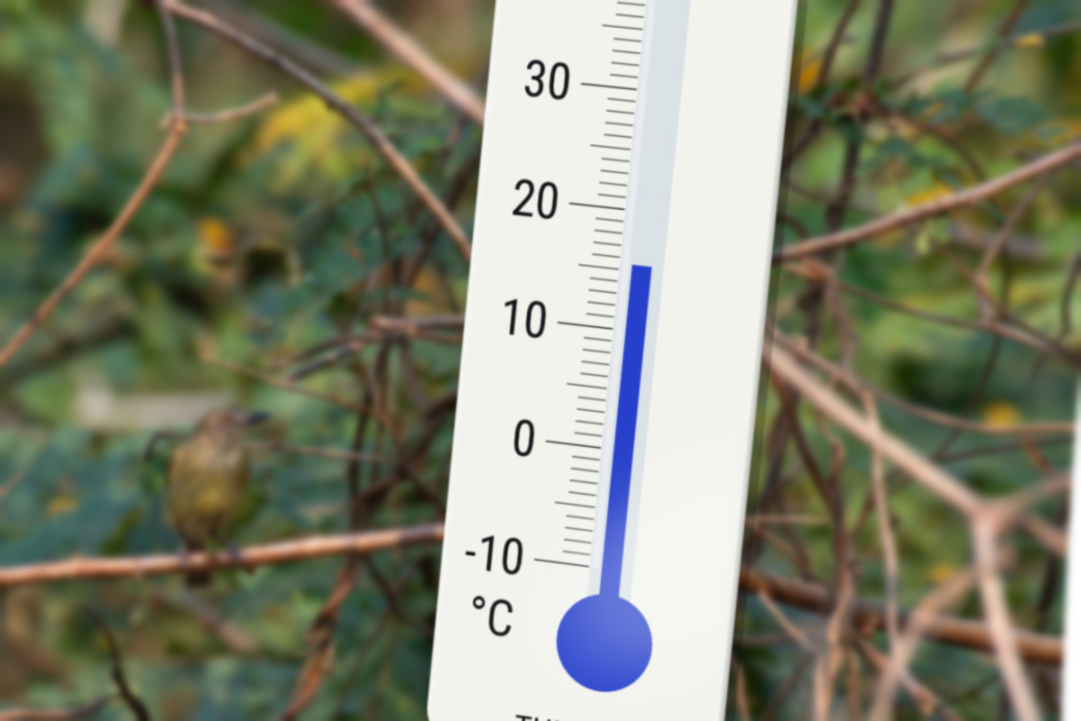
°C 15.5
